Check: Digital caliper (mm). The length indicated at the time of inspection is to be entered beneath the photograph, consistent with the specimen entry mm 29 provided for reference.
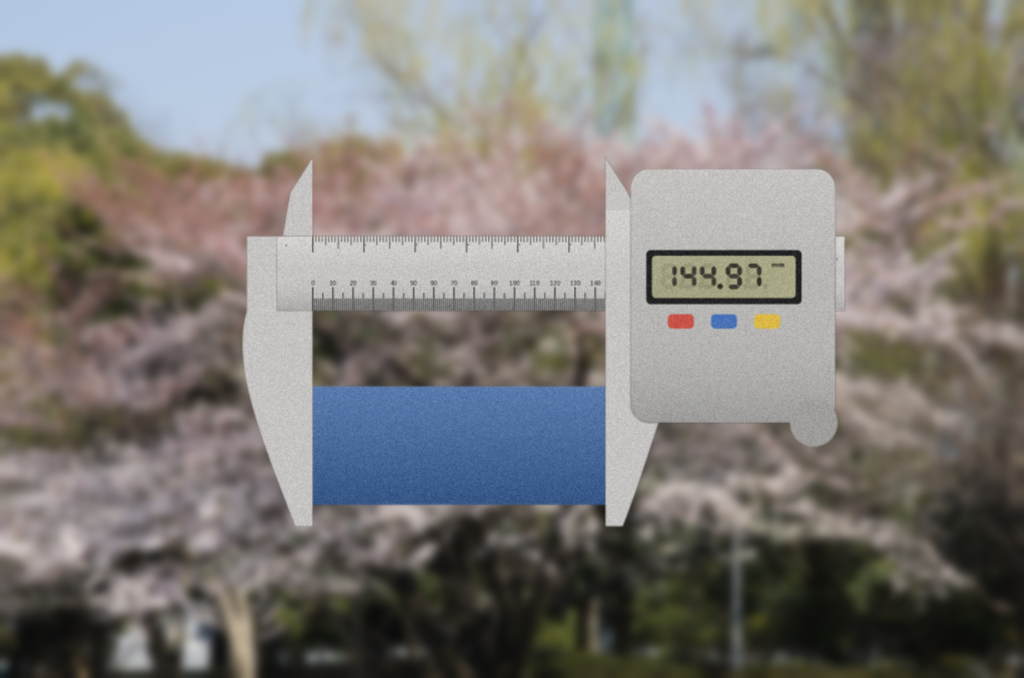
mm 144.97
